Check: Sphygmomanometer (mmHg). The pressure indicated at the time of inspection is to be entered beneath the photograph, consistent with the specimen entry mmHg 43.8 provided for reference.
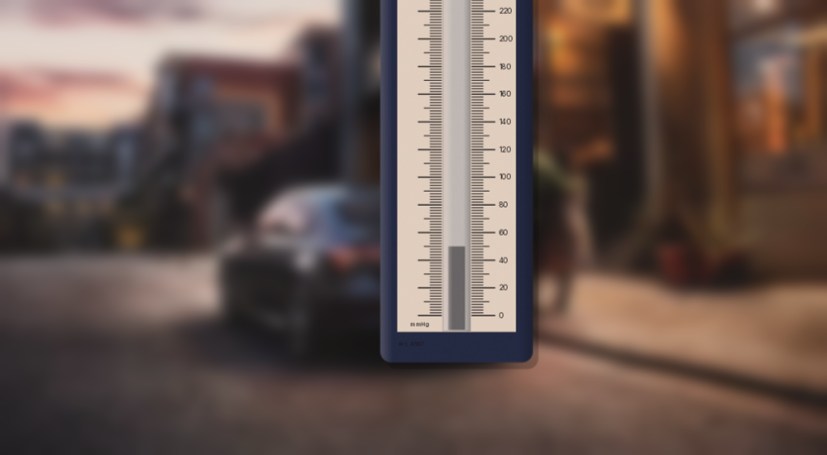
mmHg 50
